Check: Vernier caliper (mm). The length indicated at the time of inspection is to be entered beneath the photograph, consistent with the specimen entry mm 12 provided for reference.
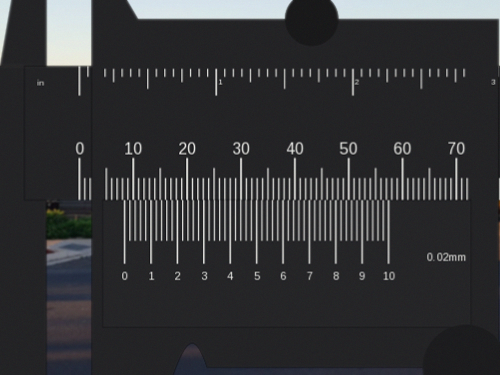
mm 8.4
